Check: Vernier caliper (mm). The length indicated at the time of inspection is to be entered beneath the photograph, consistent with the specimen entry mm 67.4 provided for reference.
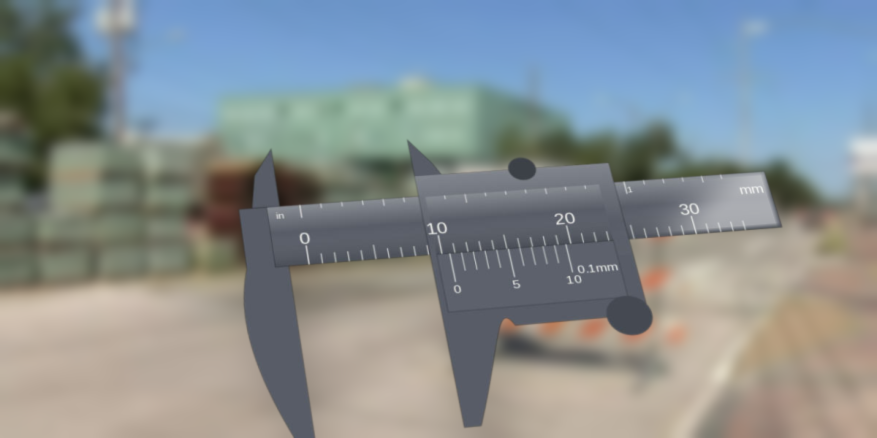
mm 10.6
